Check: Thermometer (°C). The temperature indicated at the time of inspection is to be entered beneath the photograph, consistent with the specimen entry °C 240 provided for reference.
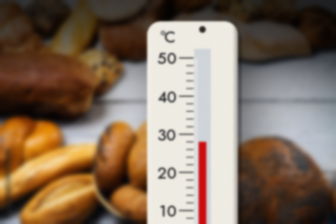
°C 28
